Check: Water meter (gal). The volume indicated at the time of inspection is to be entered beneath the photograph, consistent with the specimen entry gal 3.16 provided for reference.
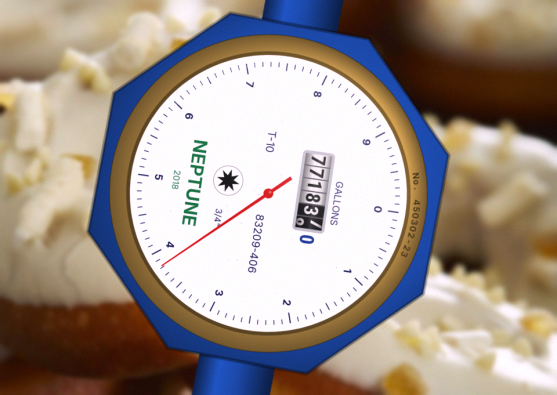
gal 7718373.8
